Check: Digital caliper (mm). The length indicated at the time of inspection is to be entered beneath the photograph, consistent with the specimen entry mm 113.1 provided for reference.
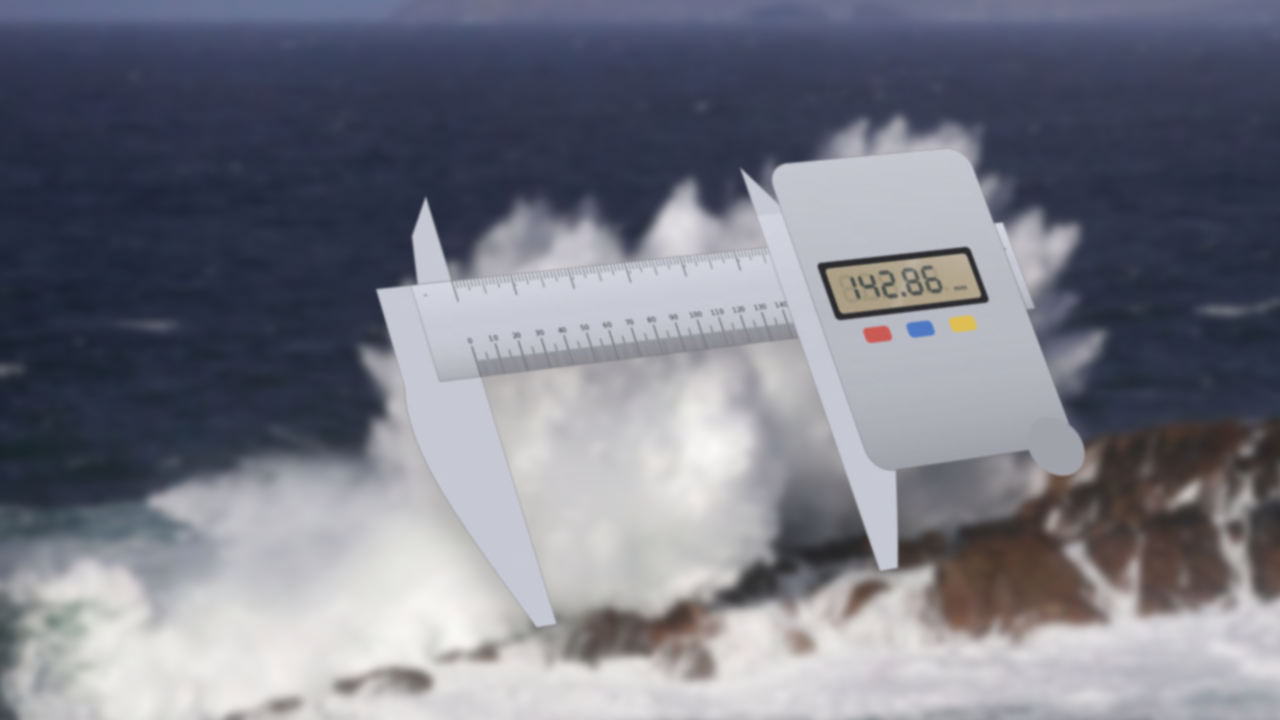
mm 142.86
